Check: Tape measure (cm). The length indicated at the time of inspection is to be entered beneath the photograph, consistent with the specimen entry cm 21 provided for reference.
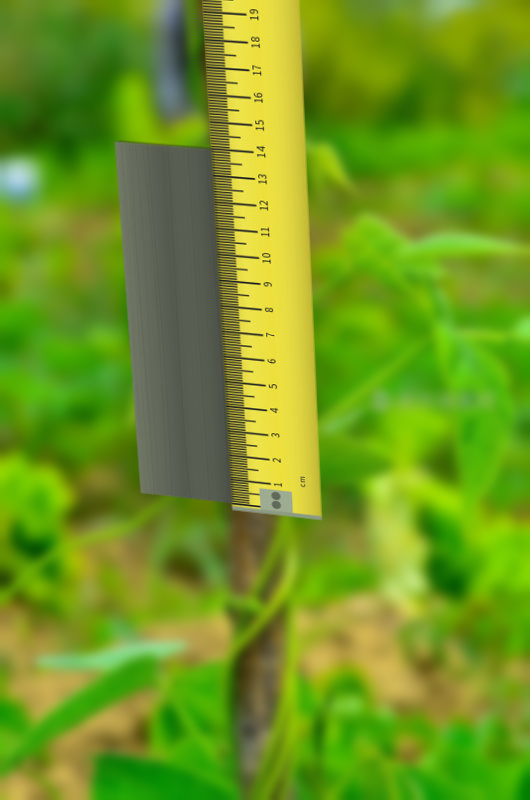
cm 14
